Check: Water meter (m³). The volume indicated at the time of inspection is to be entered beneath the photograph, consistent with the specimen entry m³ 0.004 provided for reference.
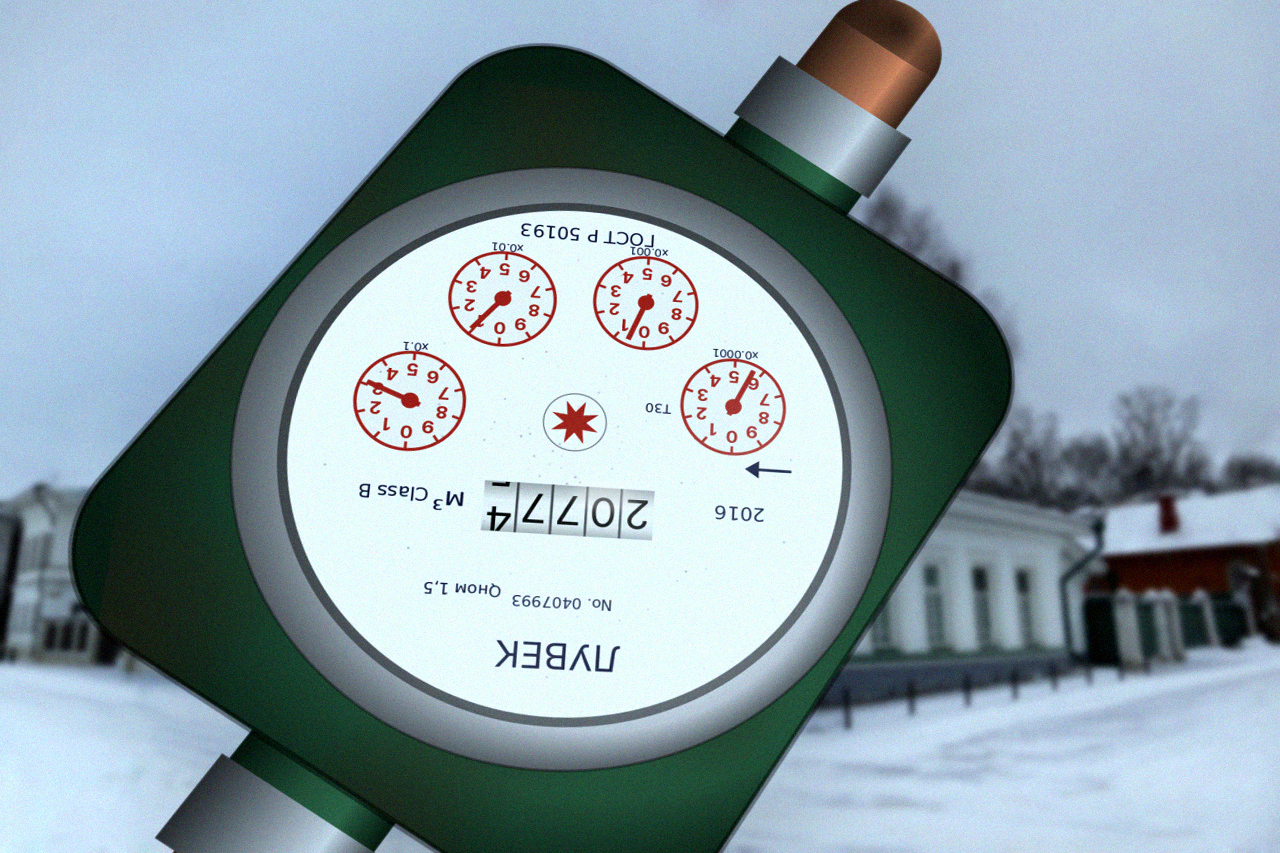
m³ 20774.3105
